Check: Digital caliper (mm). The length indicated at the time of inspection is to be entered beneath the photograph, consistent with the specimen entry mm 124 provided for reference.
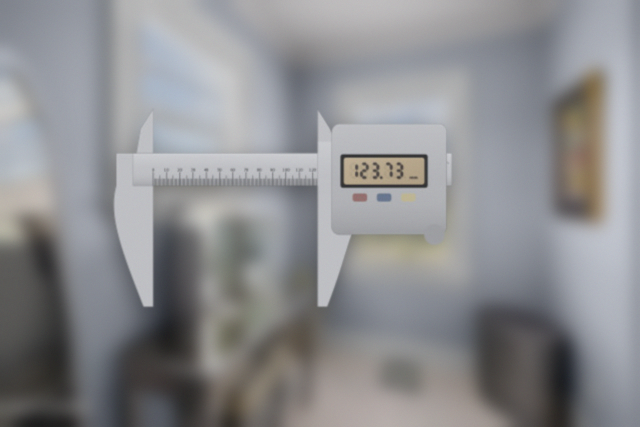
mm 123.73
